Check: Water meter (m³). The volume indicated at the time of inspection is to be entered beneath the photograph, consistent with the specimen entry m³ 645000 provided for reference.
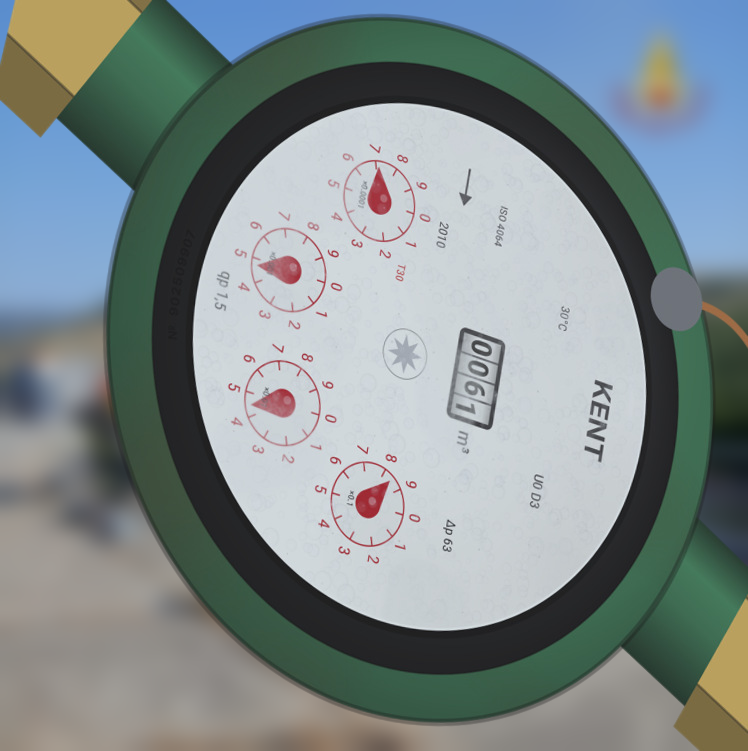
m³ 60.8447
